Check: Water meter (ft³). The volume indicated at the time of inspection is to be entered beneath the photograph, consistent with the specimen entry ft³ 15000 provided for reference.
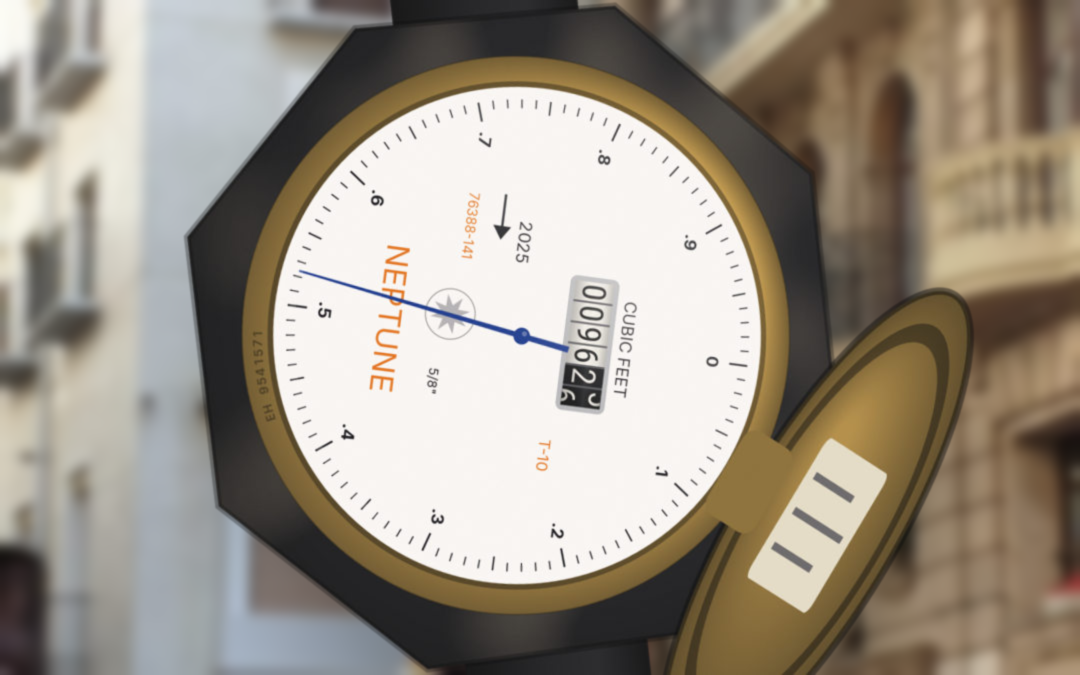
ft³ 9625.52
